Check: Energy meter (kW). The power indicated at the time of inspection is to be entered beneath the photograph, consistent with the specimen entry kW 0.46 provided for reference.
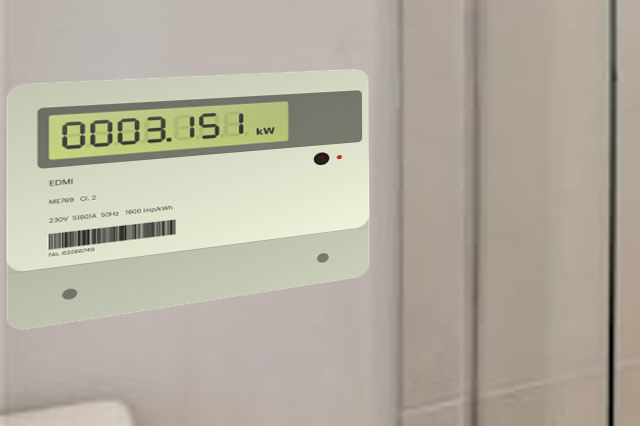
kW 3.151
